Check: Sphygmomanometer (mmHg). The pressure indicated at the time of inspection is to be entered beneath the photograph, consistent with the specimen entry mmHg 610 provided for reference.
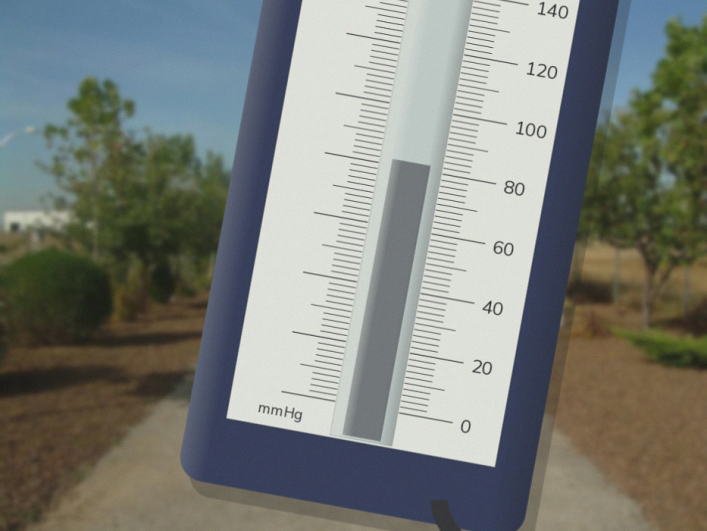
mmHg 82
